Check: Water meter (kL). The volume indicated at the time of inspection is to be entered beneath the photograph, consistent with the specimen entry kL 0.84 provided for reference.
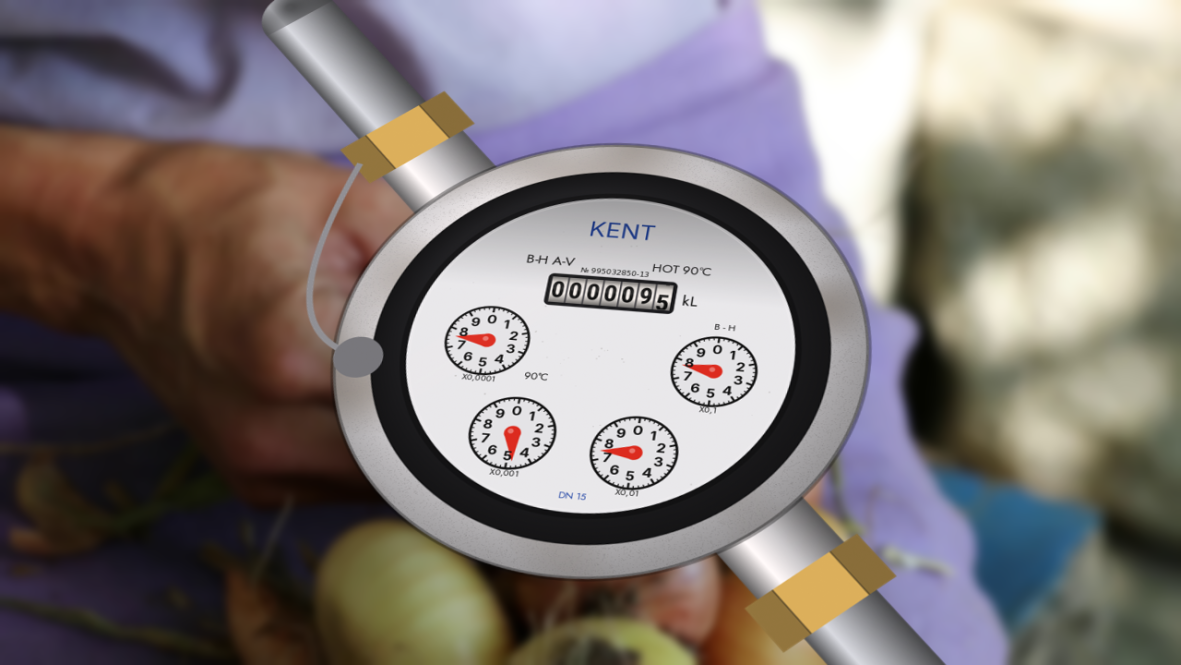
kL 94.7747
